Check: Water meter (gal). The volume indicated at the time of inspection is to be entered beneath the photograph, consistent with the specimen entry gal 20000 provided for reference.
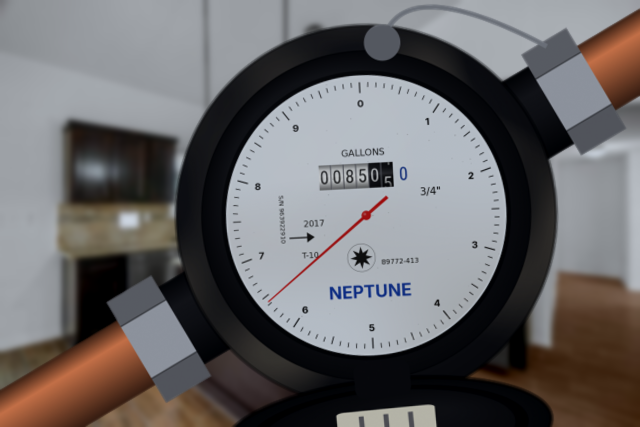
gal 85046.4
